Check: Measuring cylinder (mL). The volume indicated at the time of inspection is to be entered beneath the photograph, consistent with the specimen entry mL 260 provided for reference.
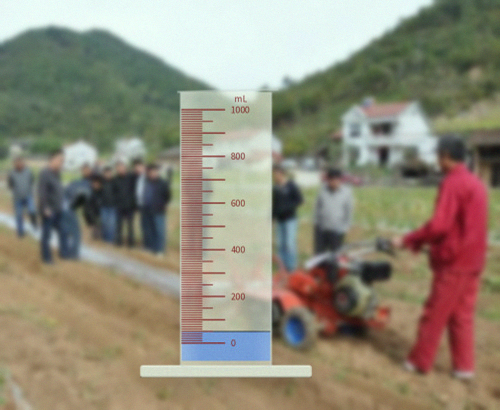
mL 50
